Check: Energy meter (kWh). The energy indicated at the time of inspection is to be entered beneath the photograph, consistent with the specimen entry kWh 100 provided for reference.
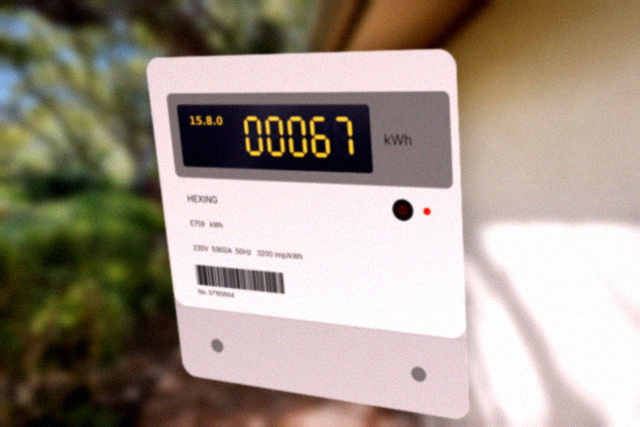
kWh 67
